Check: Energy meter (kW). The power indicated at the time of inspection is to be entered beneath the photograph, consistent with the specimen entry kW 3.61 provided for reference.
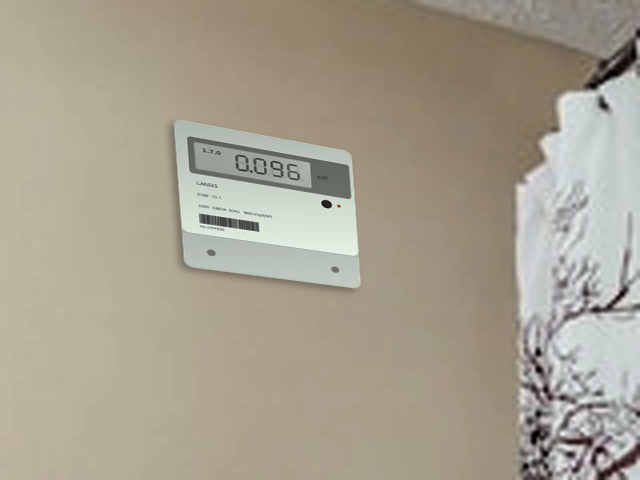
kW 0.096
